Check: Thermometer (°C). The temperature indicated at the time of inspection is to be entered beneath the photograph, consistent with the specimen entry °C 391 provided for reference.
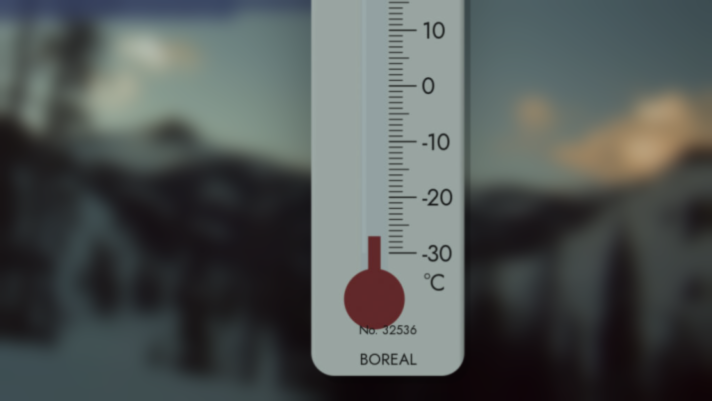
°C -27
